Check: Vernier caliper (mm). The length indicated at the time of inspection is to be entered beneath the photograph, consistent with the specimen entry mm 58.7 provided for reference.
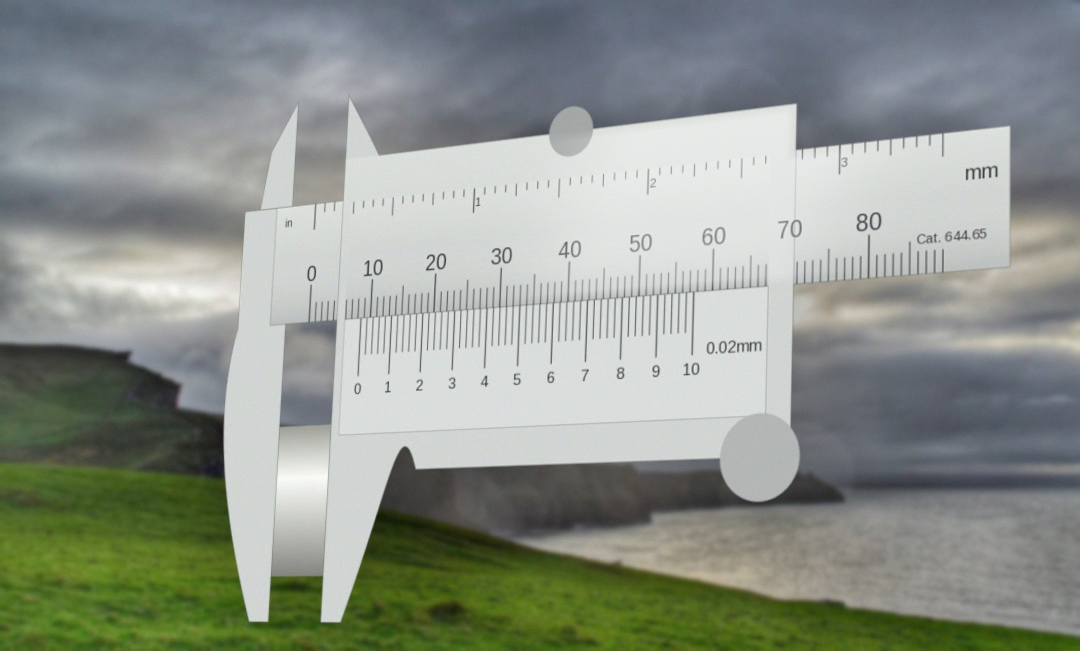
mm 8.5
